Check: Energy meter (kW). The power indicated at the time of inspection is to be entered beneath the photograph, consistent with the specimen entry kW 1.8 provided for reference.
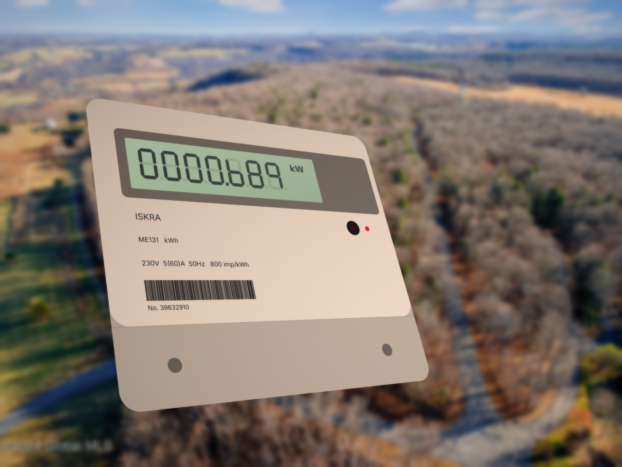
kW 0.689
